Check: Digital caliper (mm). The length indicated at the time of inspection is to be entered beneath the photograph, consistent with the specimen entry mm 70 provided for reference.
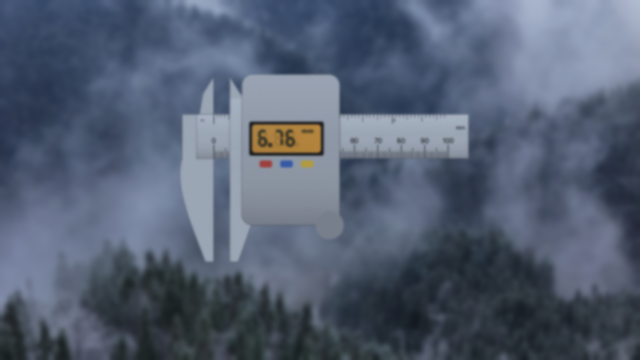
mm 6.76
